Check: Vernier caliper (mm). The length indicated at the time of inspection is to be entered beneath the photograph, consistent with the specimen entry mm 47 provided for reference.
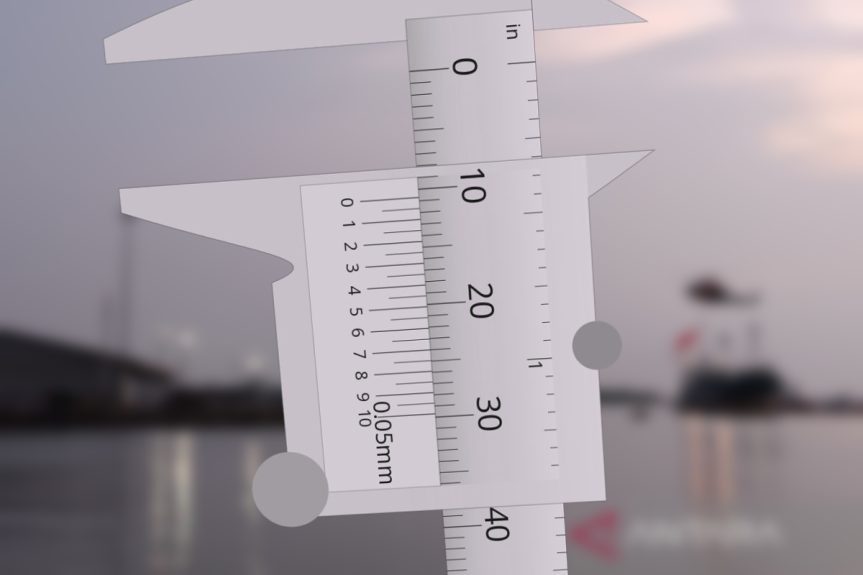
mm 10.7
